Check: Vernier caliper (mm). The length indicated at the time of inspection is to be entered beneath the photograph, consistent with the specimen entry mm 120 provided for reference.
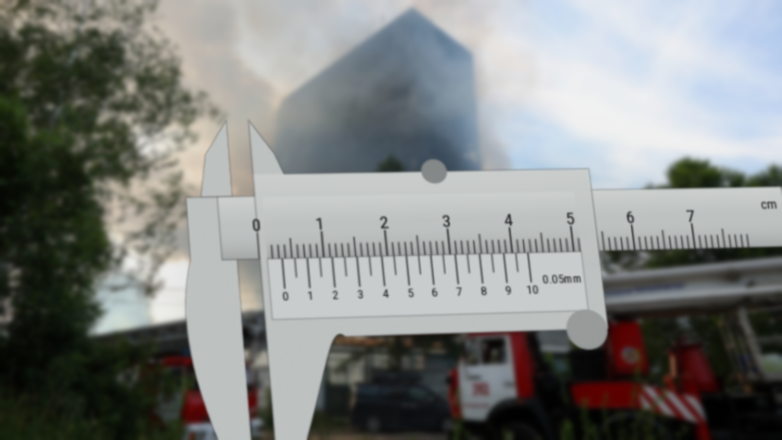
mm 3.5
